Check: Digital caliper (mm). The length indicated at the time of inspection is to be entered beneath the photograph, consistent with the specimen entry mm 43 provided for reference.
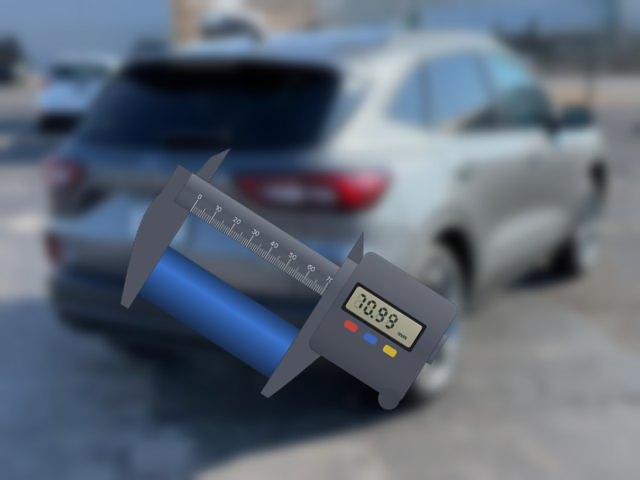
mm 70.99
